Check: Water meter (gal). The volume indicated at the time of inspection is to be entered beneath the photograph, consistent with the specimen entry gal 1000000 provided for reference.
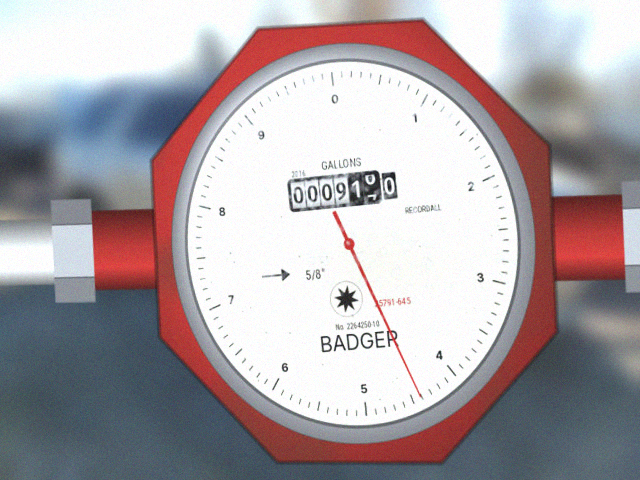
gal 9164.4
